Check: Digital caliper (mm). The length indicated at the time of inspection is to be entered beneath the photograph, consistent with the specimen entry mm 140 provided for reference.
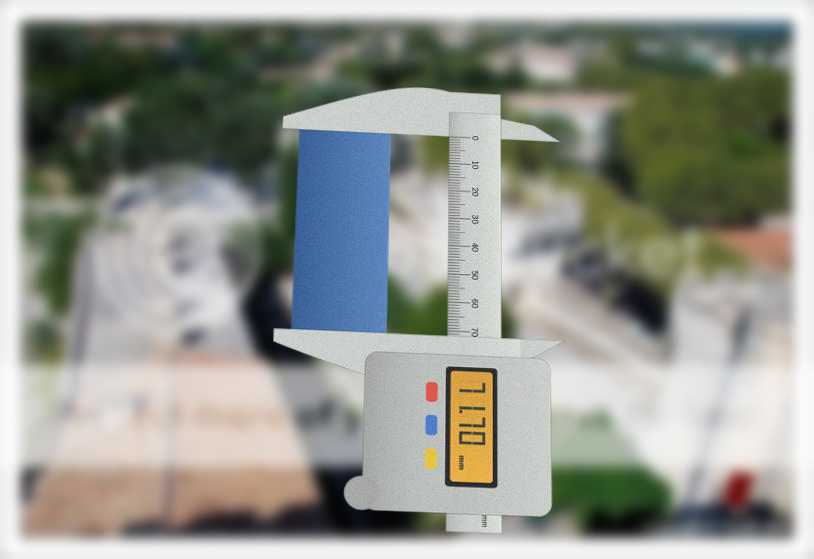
mm 71.70
